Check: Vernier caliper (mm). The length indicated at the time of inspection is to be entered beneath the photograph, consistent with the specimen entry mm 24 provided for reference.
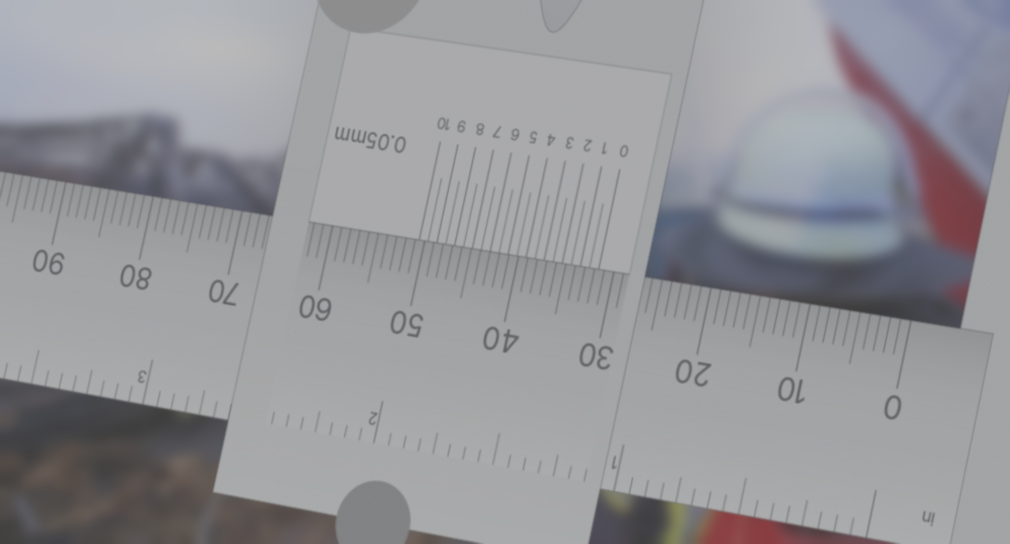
mm 31.6
